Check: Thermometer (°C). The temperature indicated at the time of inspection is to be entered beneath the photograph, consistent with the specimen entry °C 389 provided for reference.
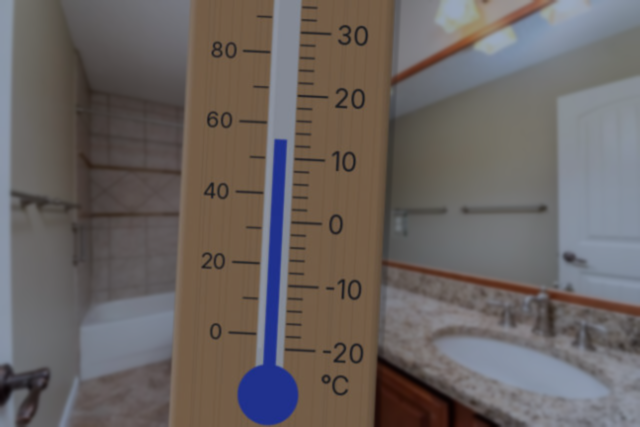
°C 13
